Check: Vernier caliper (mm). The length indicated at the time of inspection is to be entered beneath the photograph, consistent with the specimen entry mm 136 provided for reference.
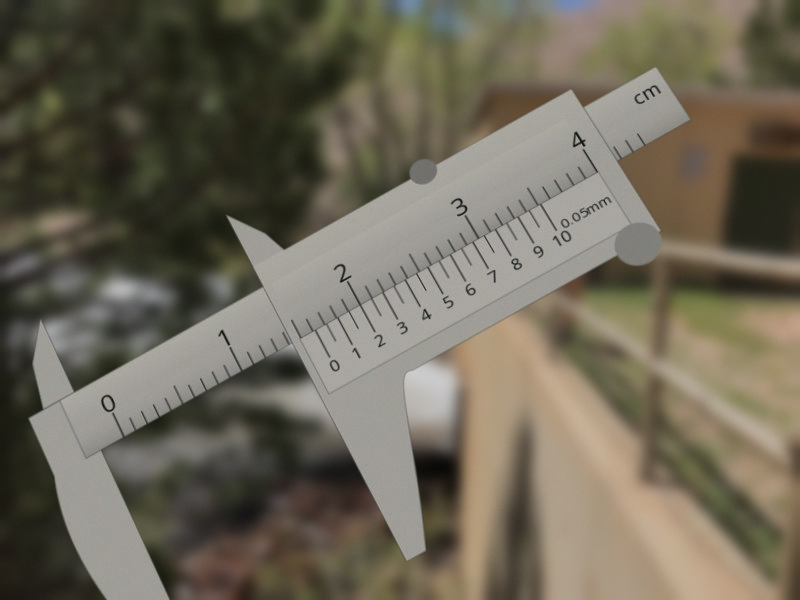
mm 16.2
